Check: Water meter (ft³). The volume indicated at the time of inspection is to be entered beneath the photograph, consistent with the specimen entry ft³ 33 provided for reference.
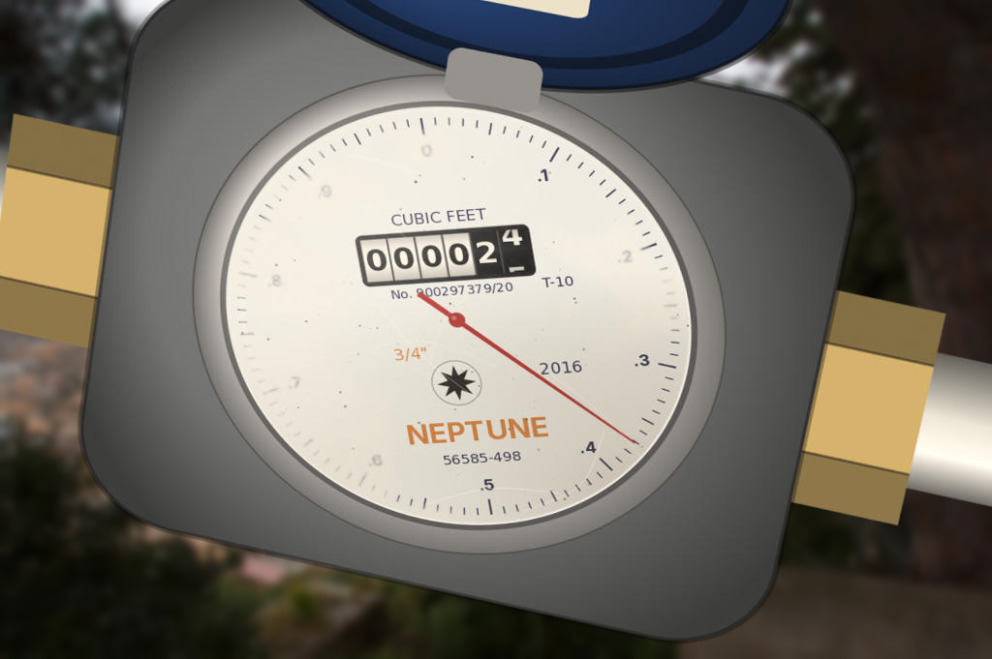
ft³ 24.37
